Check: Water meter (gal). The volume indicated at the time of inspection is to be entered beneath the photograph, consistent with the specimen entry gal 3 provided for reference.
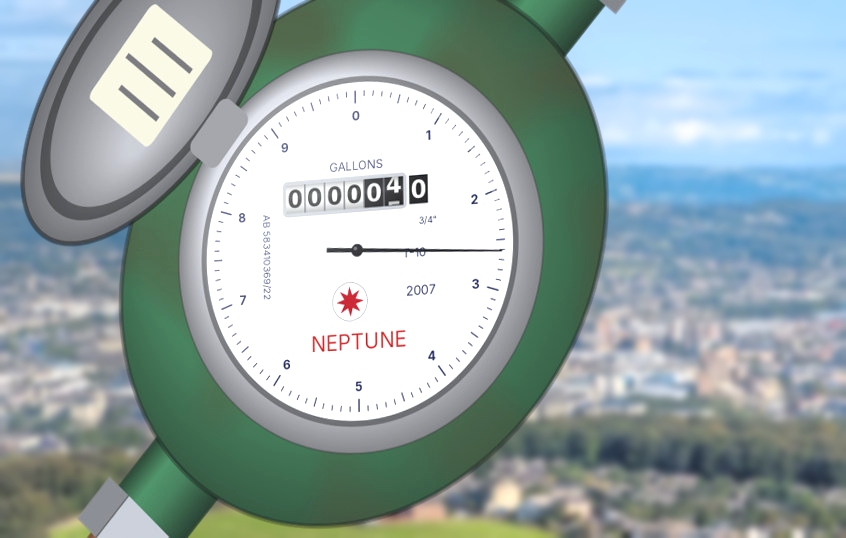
gal 42.6
